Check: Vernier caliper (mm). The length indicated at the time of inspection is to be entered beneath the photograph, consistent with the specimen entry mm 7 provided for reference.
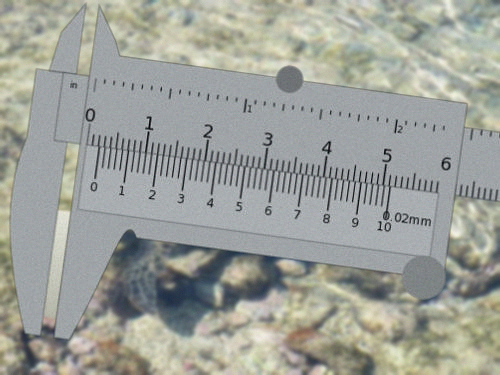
mm 2.2
